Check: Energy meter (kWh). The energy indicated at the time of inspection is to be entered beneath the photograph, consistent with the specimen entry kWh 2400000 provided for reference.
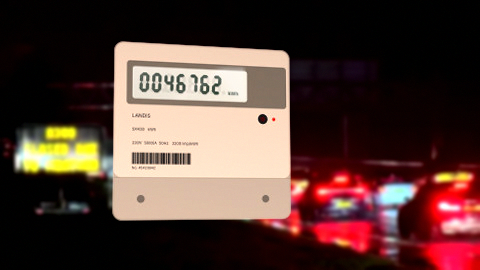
kWh 46762
